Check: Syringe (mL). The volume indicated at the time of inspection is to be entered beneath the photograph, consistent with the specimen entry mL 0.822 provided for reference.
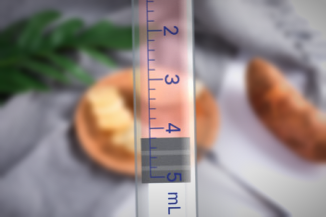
mL 4.2
